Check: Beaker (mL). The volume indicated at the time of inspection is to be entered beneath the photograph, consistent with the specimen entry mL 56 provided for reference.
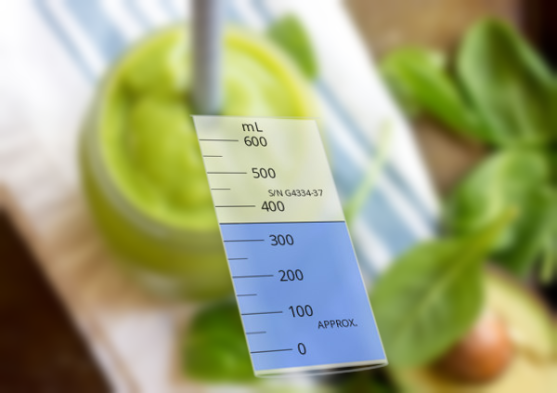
mL 350
